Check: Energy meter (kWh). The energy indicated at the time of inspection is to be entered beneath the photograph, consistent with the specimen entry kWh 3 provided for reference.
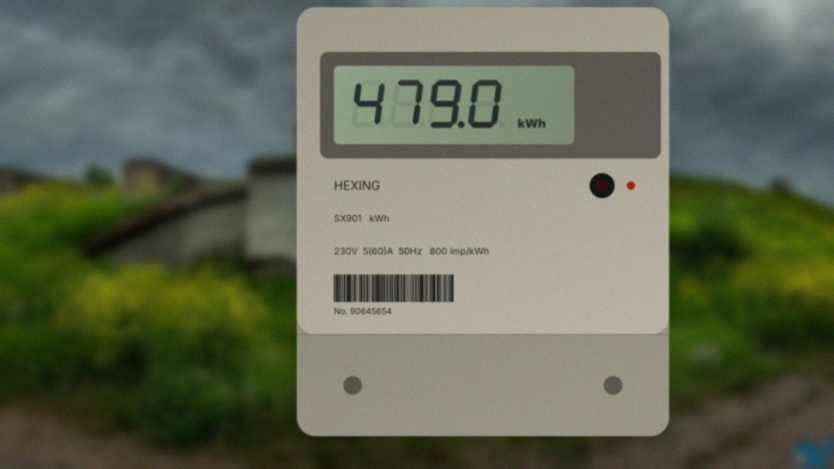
kWh 479.0
